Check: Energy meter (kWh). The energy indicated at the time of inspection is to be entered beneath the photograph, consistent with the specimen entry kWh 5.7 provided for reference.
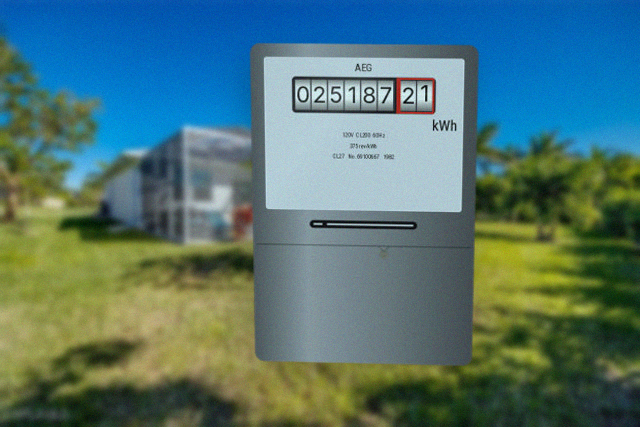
kWh 25187.21
